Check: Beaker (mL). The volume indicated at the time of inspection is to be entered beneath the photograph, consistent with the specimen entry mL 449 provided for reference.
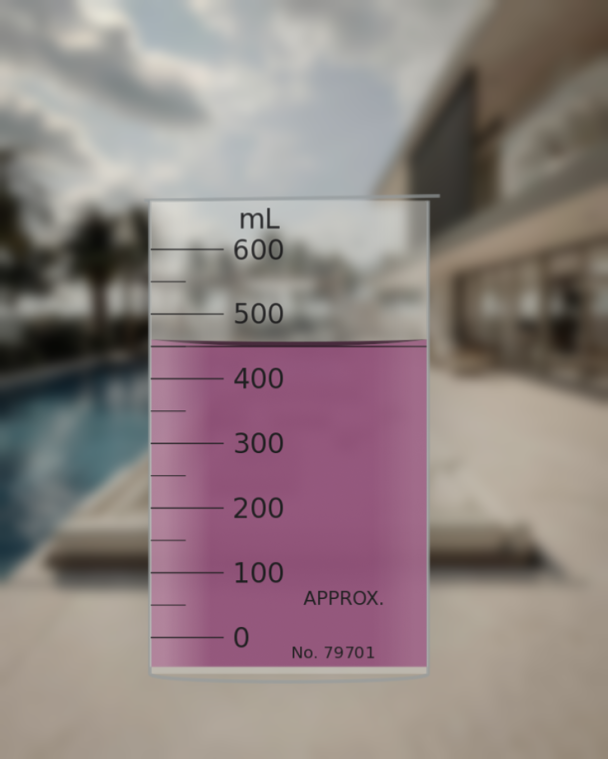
mL 450
